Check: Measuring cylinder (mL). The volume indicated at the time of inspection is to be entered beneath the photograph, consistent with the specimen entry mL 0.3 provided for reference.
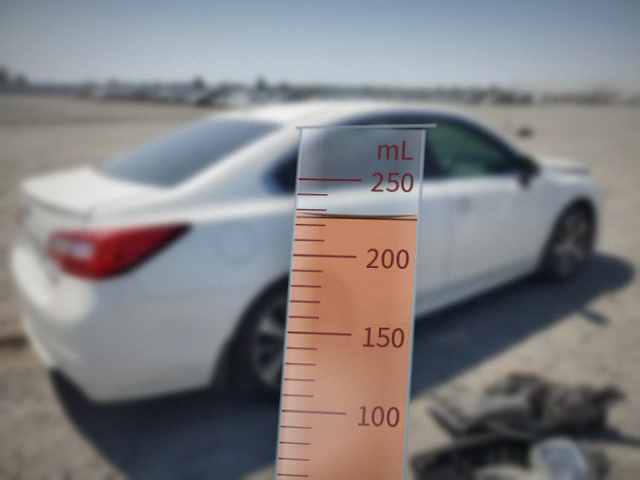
mL 225
